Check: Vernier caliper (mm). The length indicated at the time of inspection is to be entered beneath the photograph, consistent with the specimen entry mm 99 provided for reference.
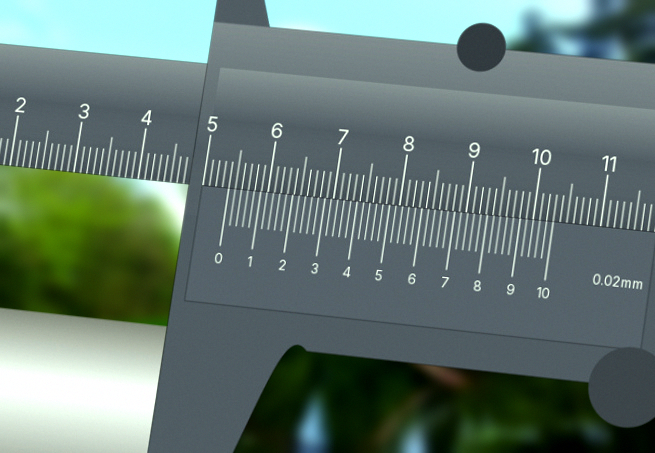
mm 54.0
